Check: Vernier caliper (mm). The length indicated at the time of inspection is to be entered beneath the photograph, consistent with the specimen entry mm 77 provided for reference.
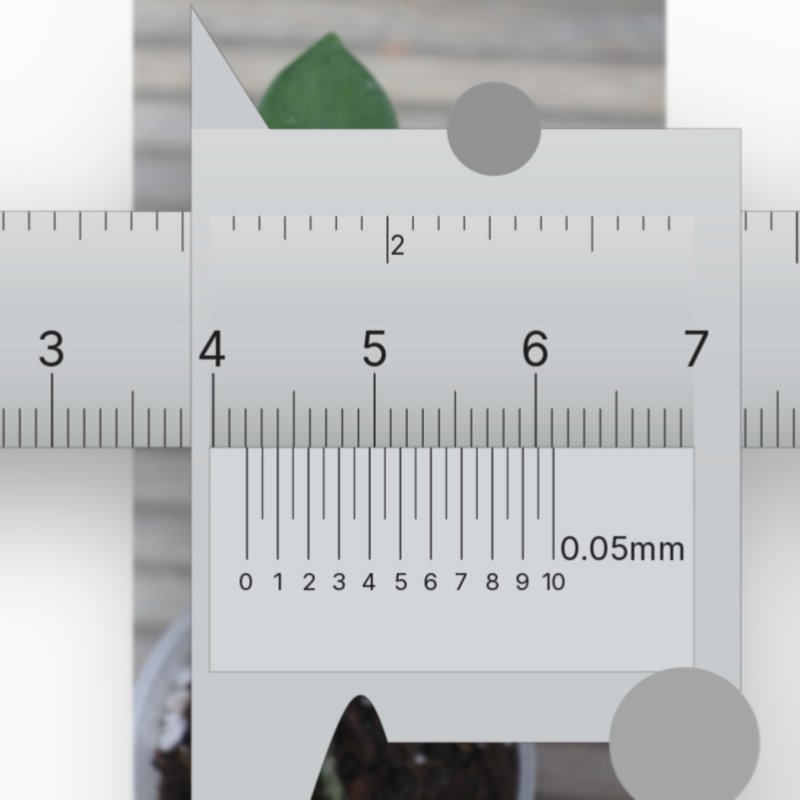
mm 42.1
